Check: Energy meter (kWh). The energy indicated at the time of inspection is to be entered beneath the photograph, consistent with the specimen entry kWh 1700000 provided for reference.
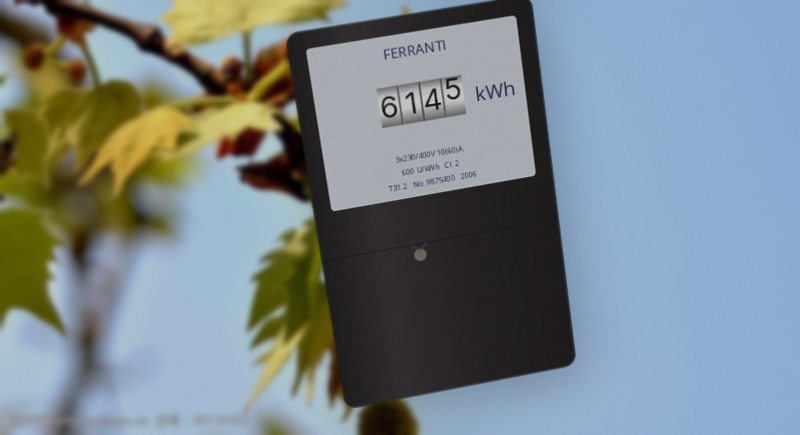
kWh 6145
